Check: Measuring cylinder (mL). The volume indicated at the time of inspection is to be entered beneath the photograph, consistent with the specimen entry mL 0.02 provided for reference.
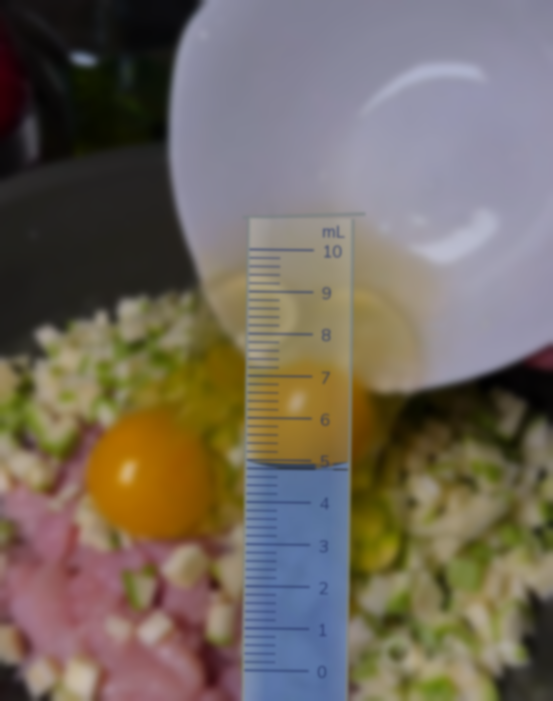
mL 4.8
